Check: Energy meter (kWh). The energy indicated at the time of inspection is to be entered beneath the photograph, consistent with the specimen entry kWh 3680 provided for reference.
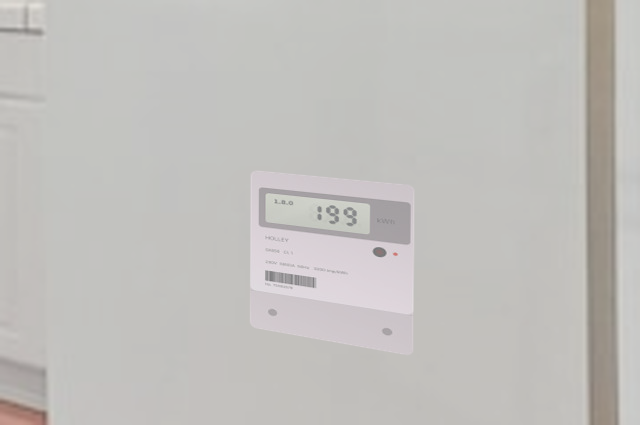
kWh 199
